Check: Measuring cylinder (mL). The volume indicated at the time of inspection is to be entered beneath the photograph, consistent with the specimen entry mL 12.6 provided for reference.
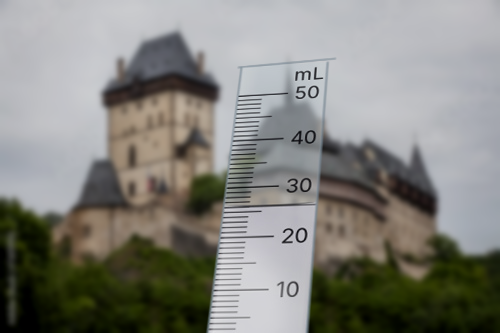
mL 26
